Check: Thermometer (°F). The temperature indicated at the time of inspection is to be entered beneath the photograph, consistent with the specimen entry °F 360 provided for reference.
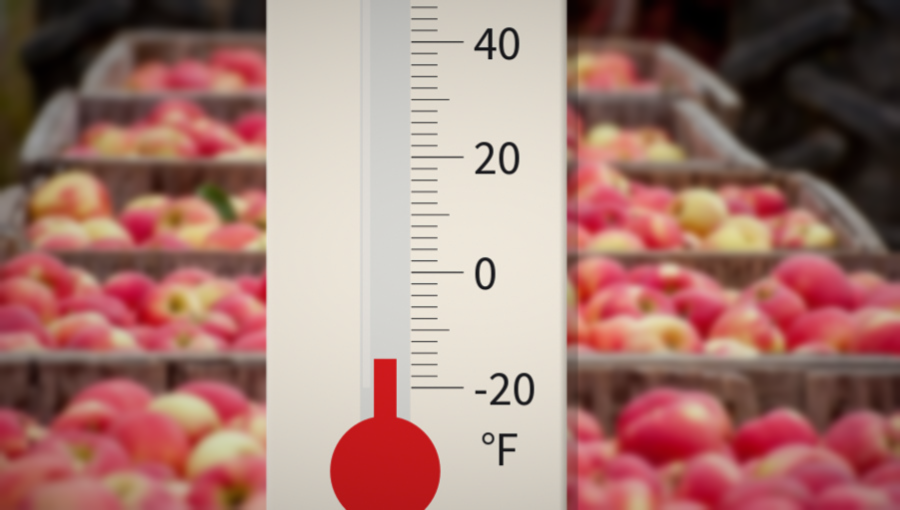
°F -15
